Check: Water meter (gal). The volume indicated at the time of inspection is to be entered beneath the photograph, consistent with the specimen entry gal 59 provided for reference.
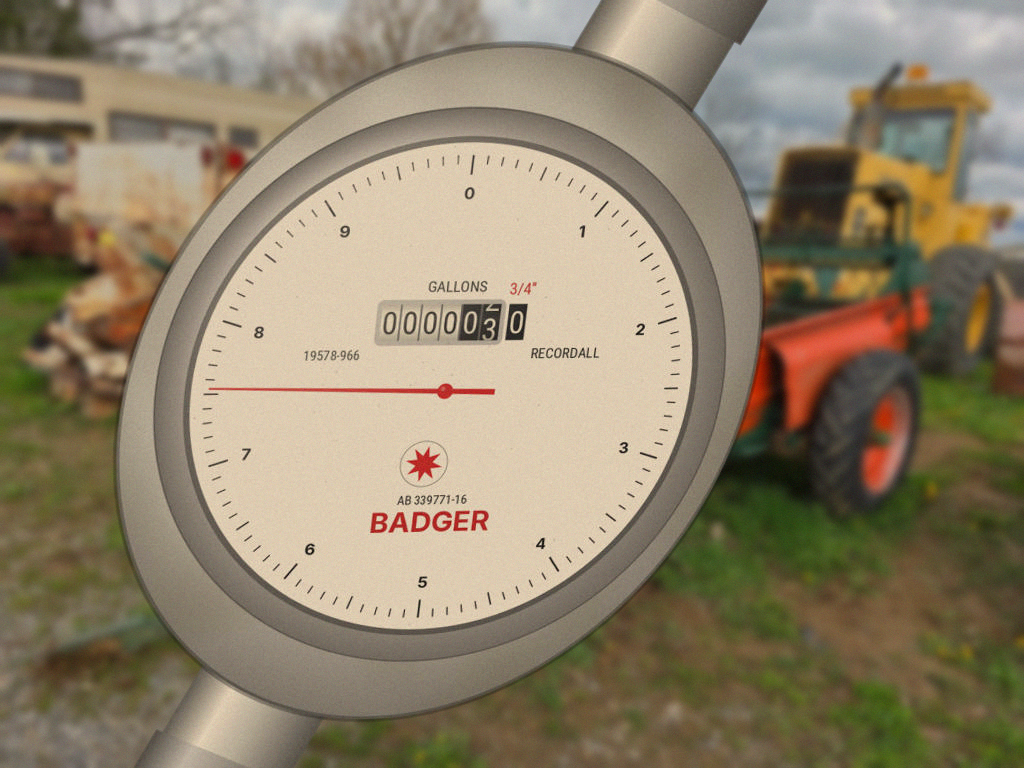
gal 27.5
